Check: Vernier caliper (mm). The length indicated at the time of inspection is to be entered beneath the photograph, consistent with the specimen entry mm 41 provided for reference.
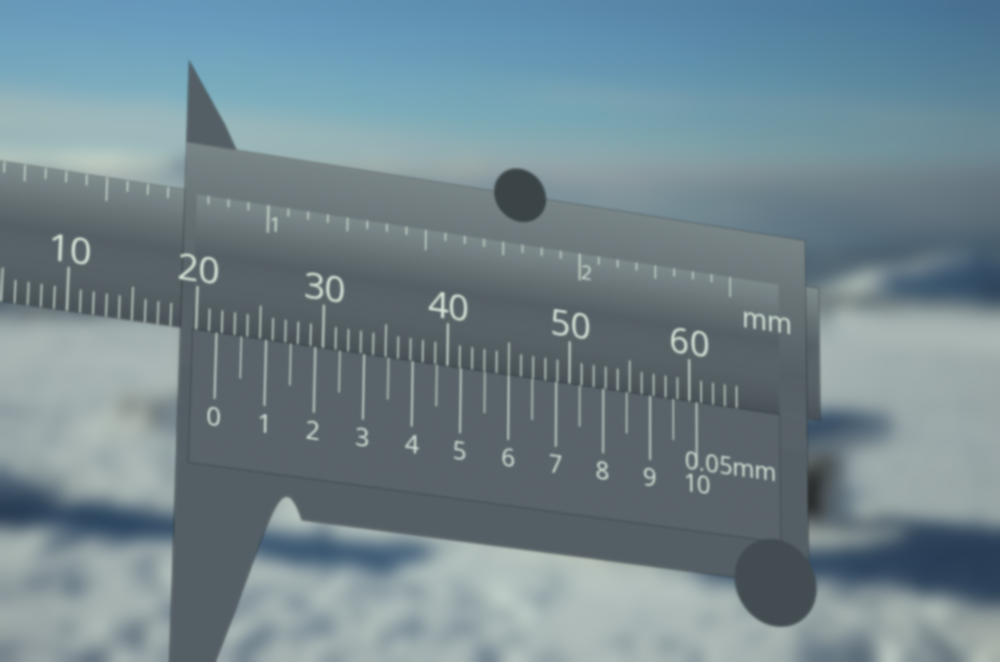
mm 21.6
